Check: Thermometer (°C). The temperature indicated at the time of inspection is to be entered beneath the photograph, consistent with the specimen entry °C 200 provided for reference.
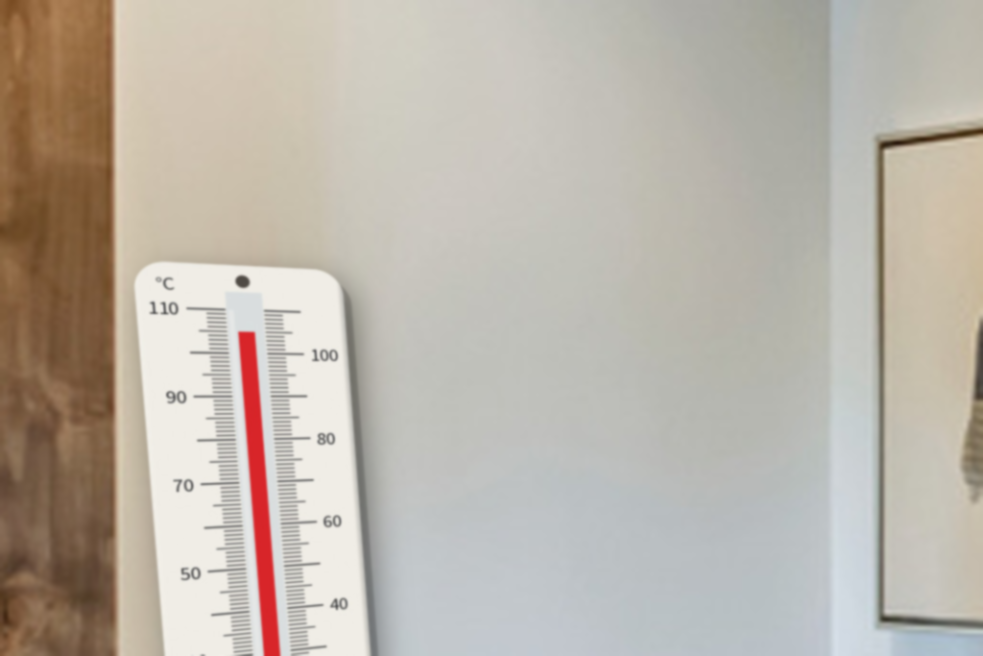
°C 105
